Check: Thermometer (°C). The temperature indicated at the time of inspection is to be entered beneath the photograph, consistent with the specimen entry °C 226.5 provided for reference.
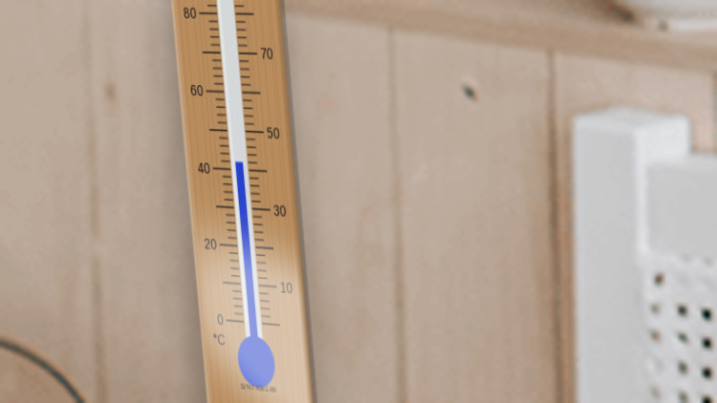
°C 42
